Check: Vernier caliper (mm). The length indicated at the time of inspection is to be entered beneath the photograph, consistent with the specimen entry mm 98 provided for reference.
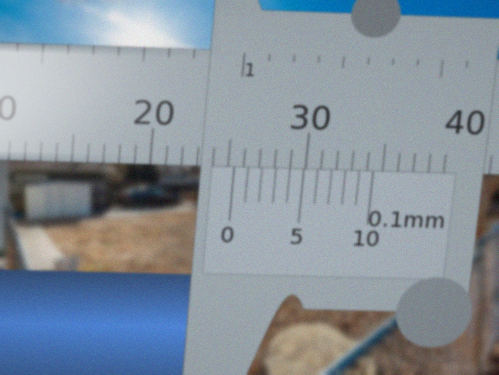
mm 25.4
